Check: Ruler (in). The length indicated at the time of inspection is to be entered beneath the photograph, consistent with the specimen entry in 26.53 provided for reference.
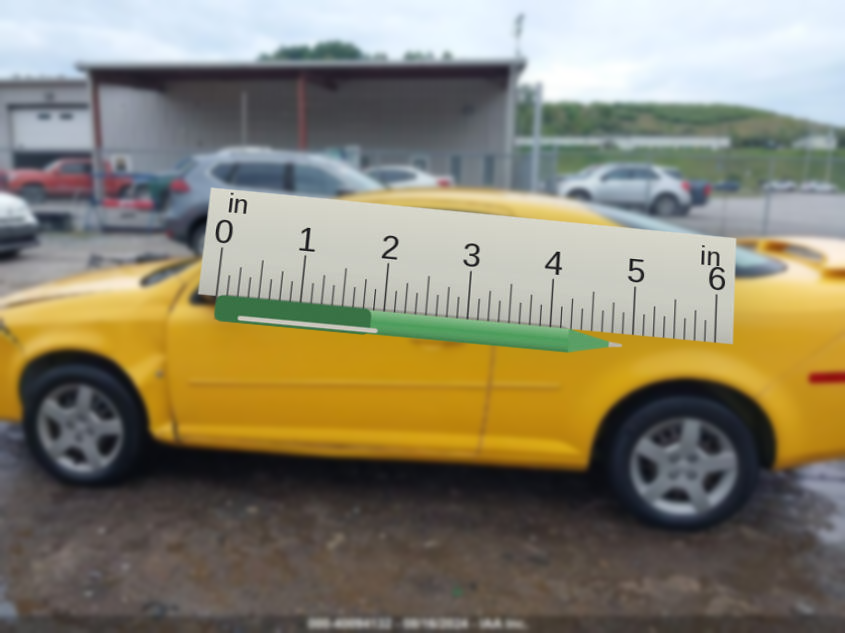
in 4.875
